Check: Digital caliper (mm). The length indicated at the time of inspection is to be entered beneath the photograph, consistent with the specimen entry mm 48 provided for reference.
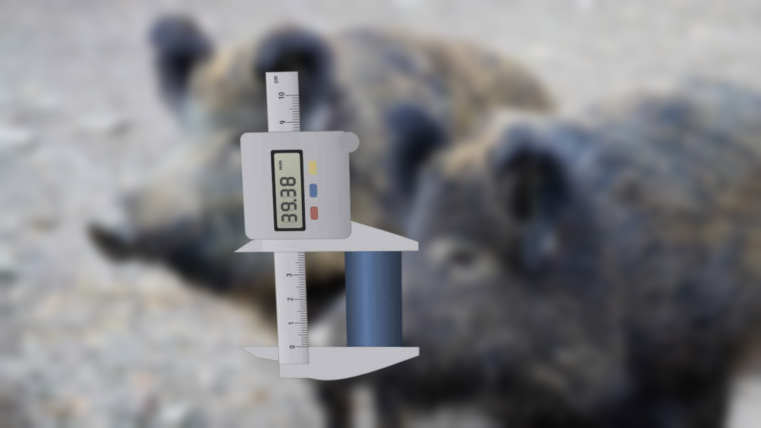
mm 39.38
